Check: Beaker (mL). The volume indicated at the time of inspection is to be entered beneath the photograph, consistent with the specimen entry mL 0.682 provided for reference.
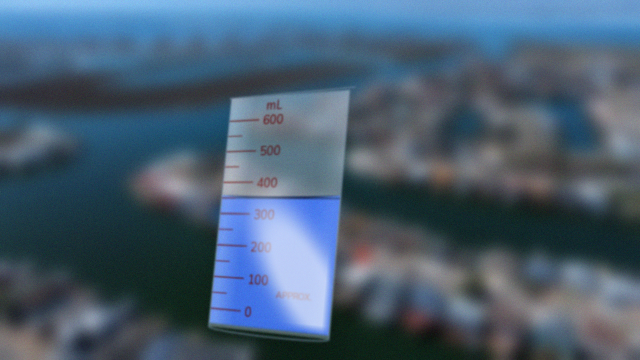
mL 350
